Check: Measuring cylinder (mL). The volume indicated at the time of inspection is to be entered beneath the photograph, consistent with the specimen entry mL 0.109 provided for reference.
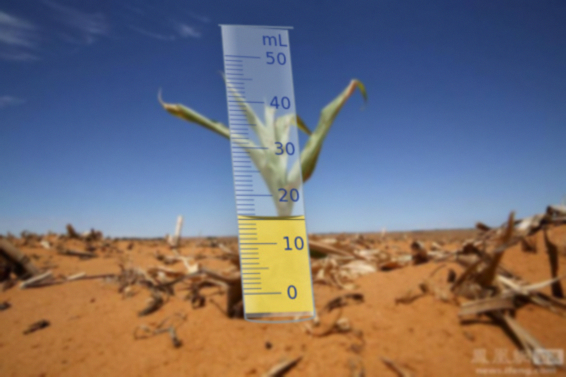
mL 15
